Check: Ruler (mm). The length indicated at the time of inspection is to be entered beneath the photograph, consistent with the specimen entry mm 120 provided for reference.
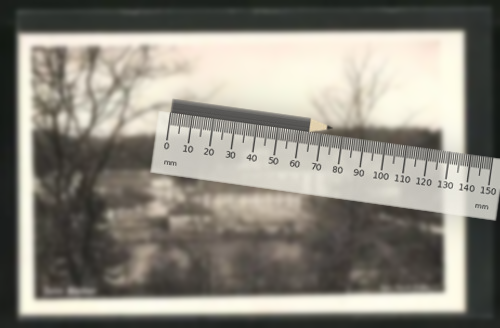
mm 75
